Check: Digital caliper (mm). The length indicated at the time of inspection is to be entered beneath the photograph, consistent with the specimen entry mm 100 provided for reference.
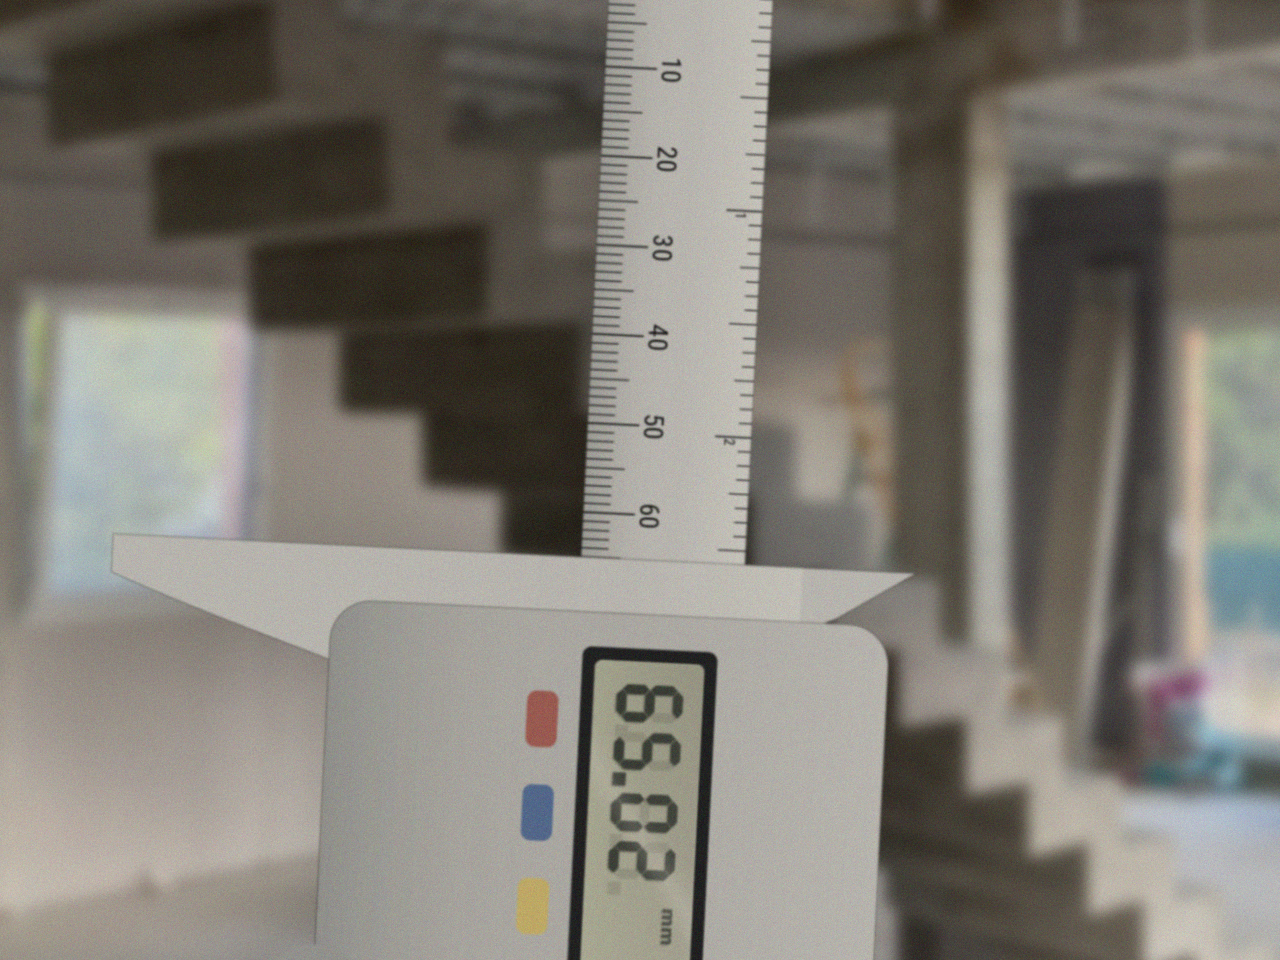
mm 65.02
